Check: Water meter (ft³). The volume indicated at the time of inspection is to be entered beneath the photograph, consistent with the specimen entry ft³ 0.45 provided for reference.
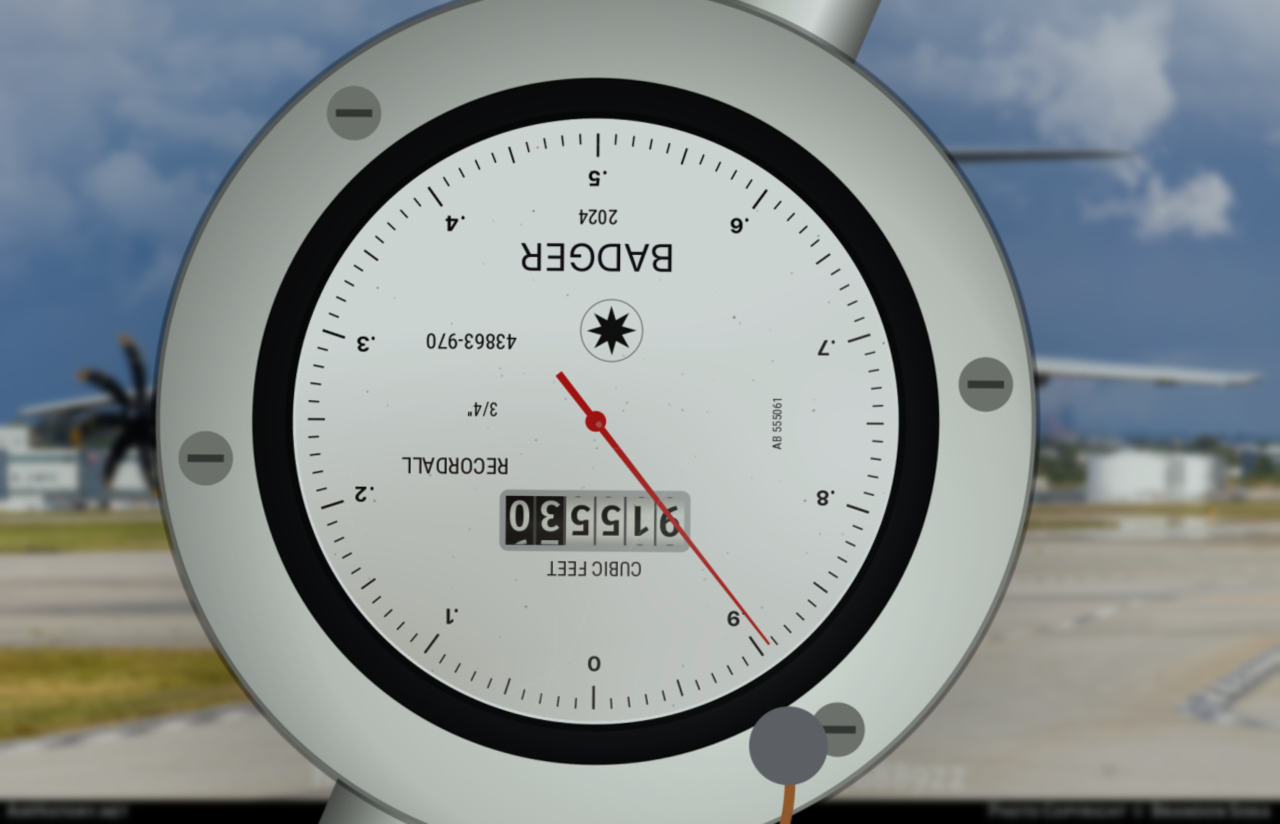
ft³ 915529.89
